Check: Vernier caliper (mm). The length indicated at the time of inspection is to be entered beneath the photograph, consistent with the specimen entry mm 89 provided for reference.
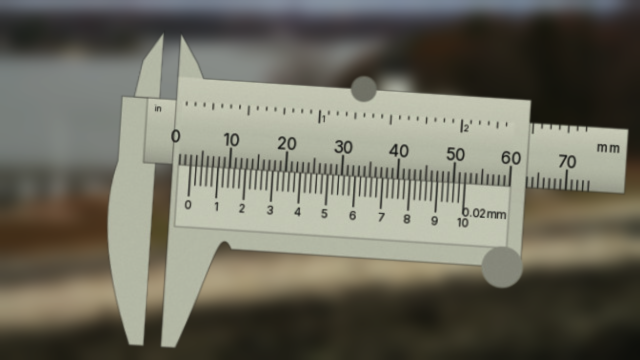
mm 3.0
